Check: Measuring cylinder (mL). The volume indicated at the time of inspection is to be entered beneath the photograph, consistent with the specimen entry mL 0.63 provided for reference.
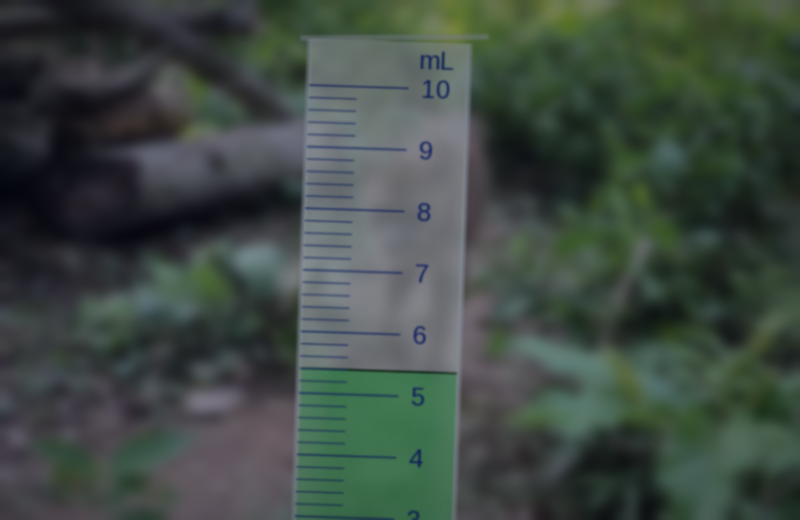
mL 5.4
